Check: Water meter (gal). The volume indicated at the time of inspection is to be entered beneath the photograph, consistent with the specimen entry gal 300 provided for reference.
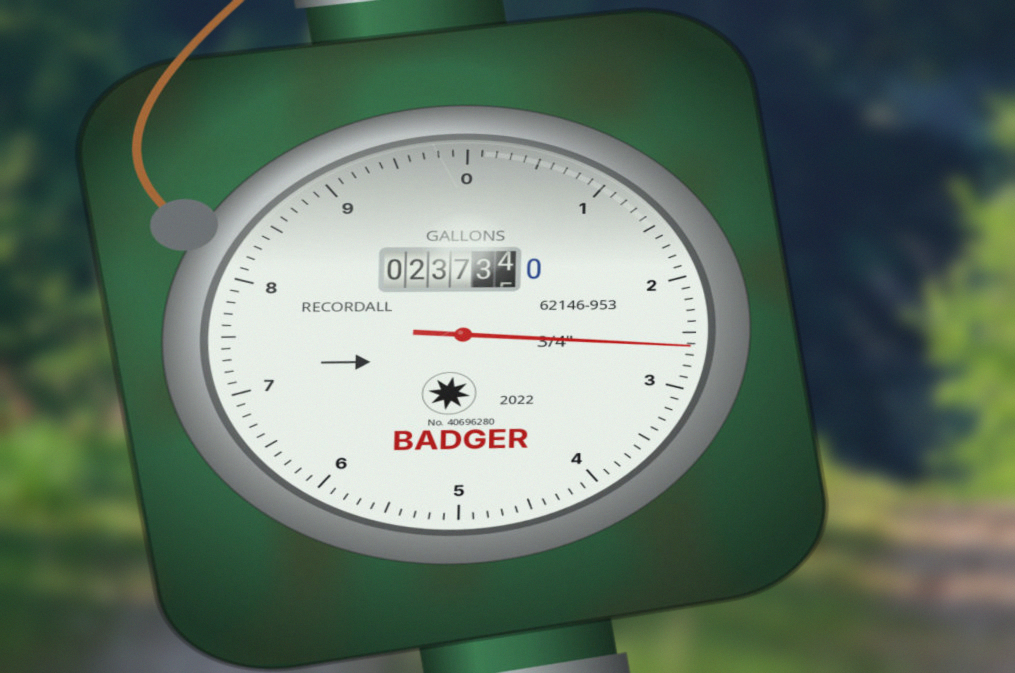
gal 237342.6
